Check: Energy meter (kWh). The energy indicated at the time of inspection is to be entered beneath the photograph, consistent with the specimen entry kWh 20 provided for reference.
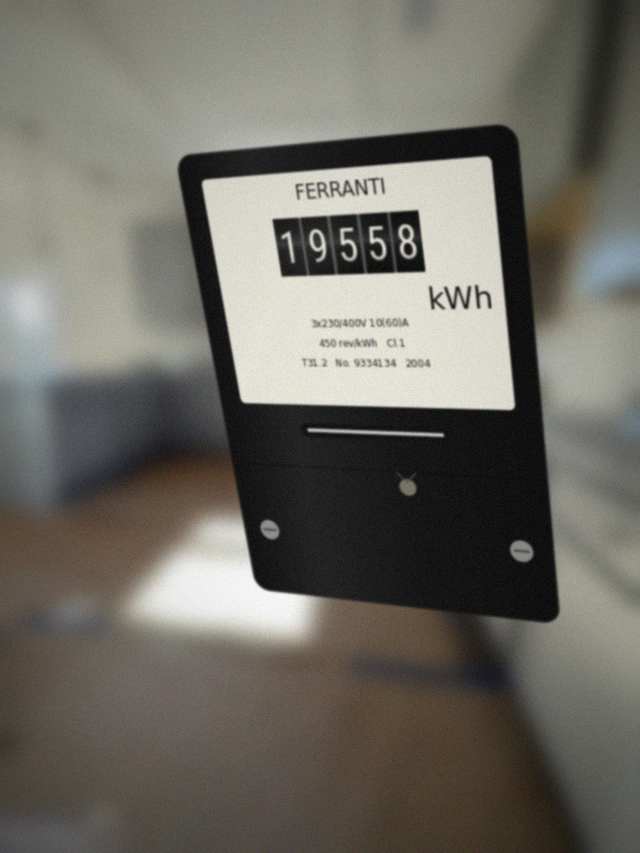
kWh 19558
